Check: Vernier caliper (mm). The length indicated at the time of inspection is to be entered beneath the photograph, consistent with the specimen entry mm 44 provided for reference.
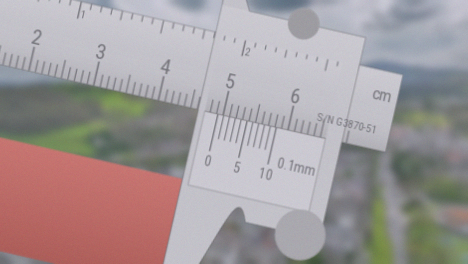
mm 49.2
